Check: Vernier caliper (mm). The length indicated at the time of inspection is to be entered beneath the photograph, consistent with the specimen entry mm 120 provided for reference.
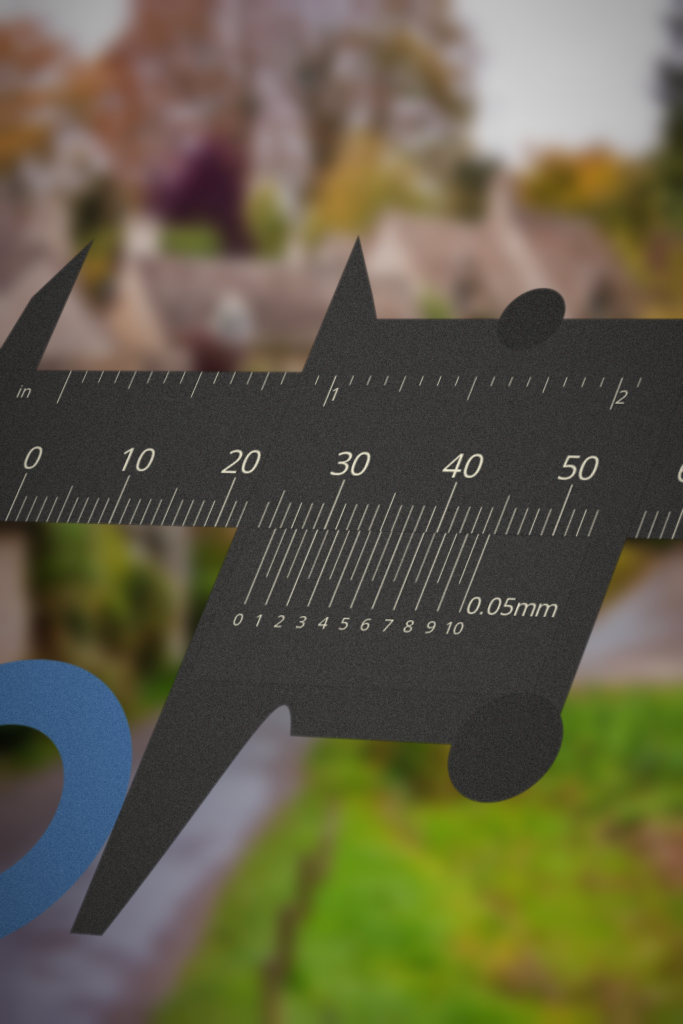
mm 25.6
